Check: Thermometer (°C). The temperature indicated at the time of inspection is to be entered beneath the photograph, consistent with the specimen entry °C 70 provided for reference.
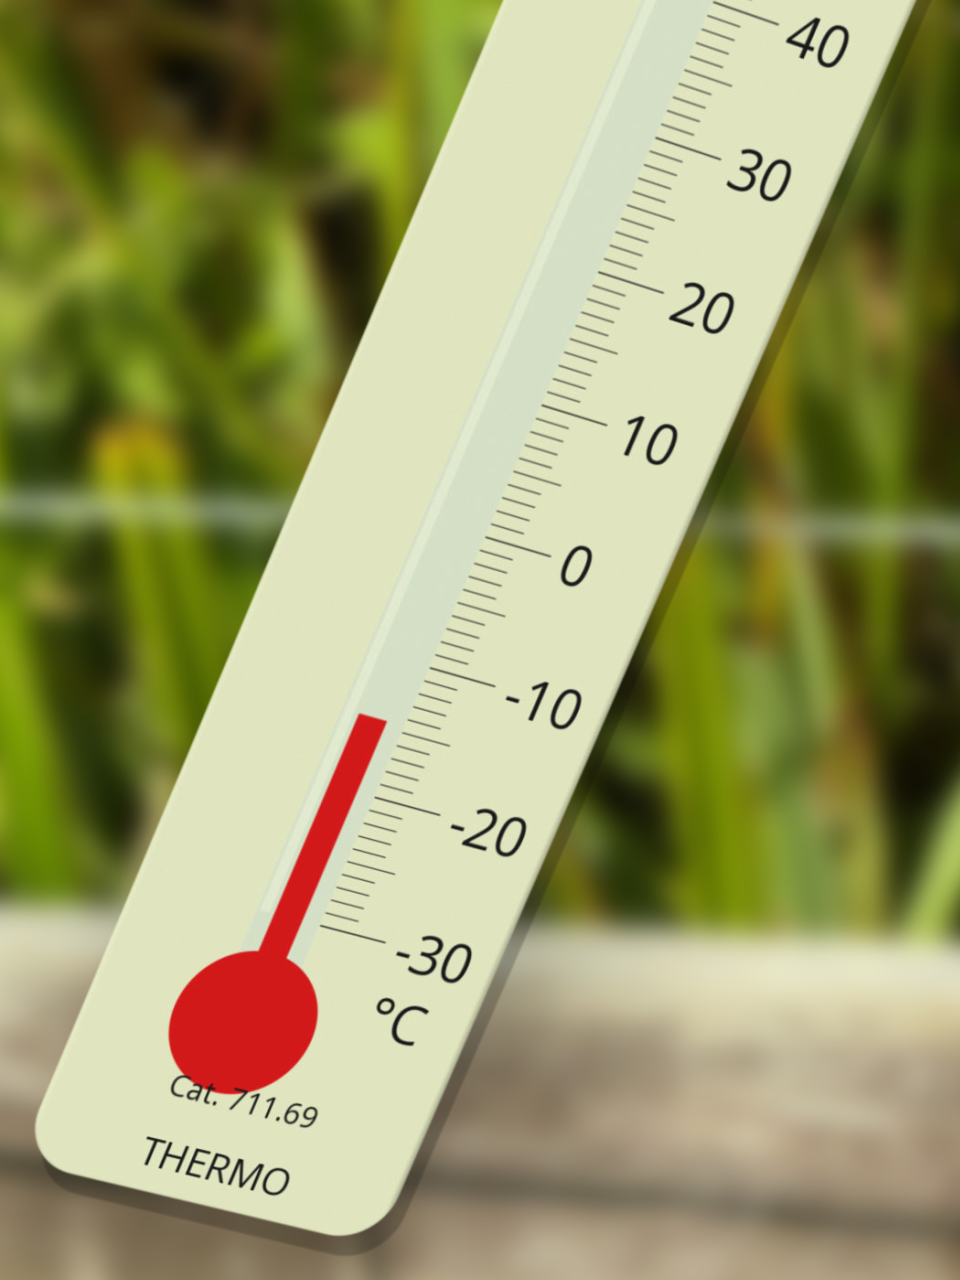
°C -14.5
